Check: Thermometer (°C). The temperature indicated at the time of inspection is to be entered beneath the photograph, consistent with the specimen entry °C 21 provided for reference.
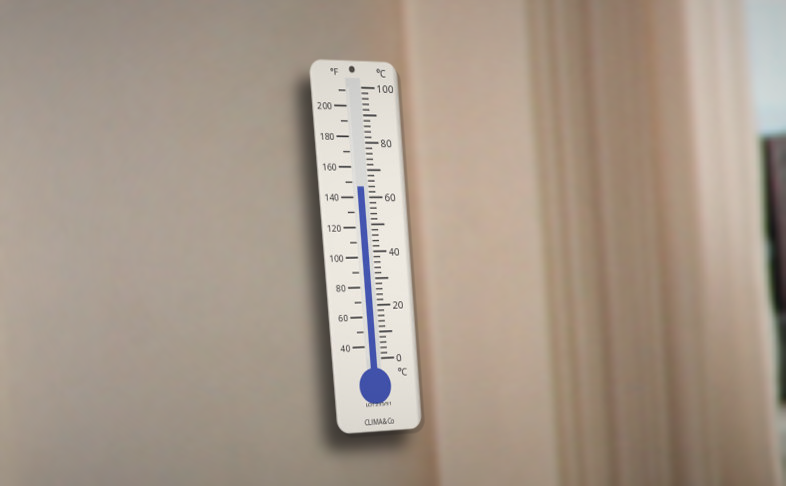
°C 64
